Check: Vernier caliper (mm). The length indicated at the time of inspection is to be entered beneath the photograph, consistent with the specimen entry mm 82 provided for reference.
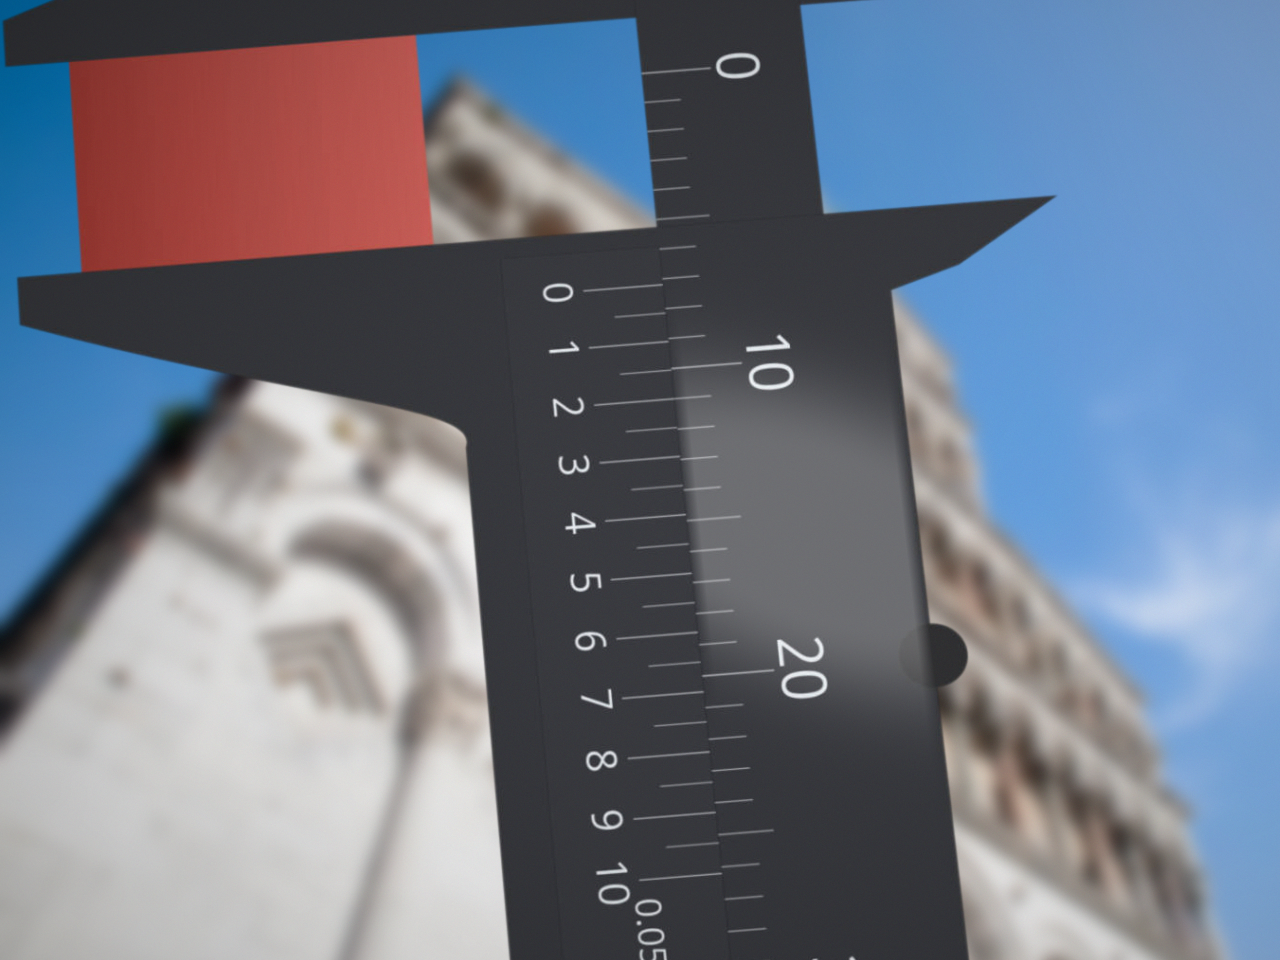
mm 7.20
